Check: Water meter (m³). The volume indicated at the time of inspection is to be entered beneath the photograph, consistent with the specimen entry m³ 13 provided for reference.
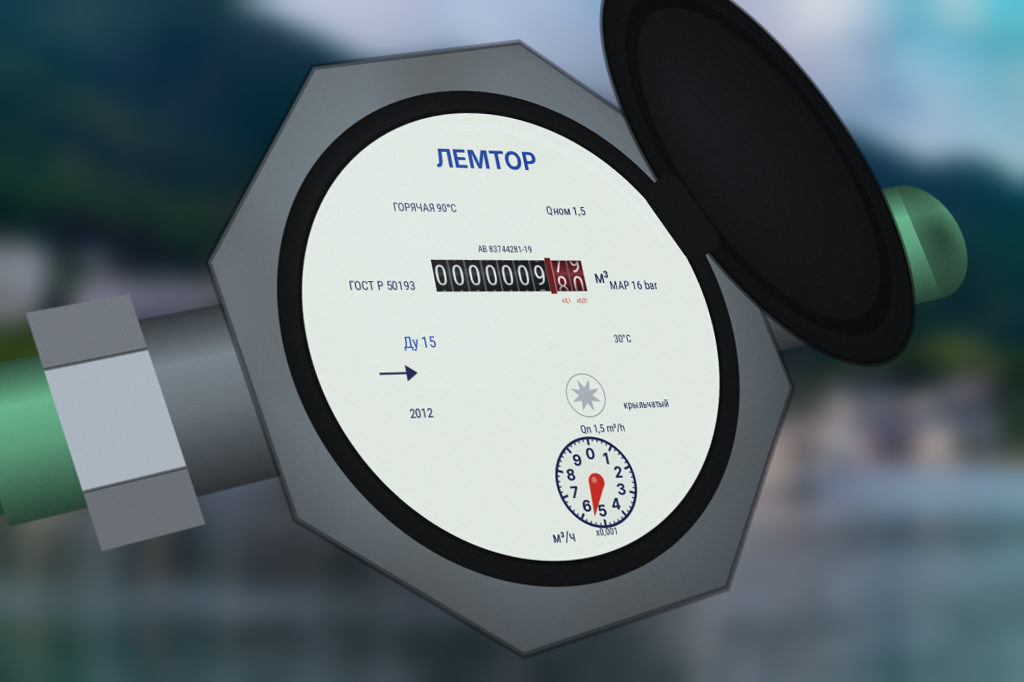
m³ 9.795
